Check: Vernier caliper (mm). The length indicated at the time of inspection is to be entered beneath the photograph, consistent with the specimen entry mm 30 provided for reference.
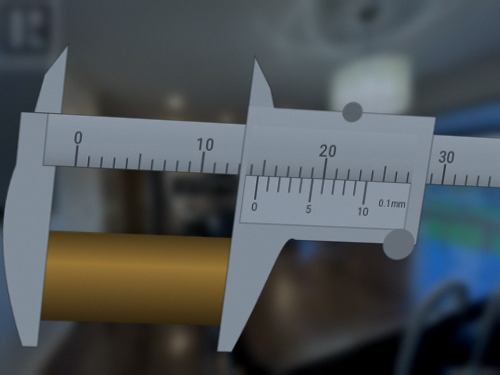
mm 14.6
